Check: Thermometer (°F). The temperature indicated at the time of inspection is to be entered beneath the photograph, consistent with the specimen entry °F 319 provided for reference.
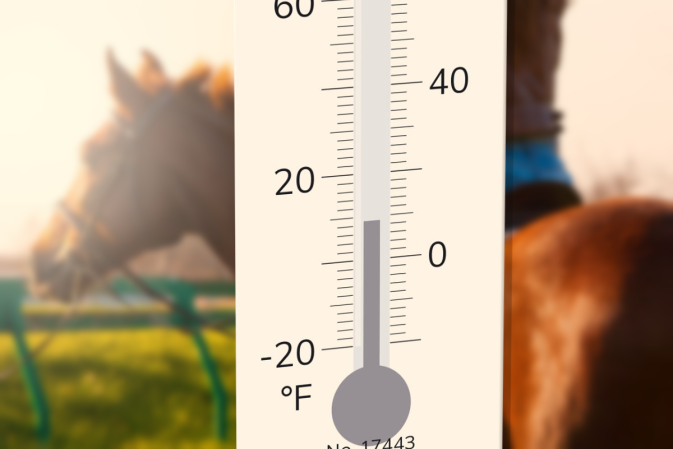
°F 9
